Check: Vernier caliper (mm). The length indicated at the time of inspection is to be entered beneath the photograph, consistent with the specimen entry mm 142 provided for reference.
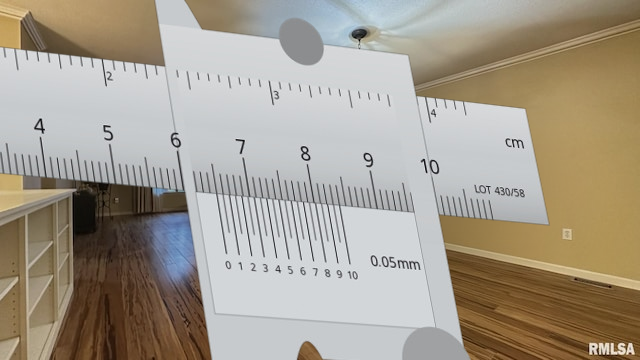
mm 65.0
